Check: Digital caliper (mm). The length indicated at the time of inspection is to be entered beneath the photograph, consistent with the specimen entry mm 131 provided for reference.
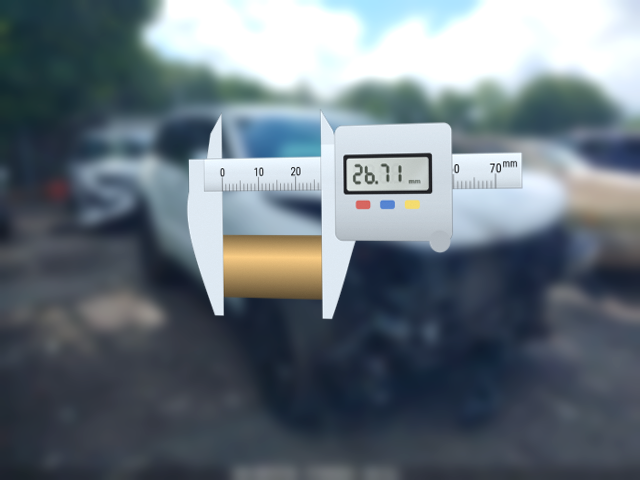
mm 26.71
